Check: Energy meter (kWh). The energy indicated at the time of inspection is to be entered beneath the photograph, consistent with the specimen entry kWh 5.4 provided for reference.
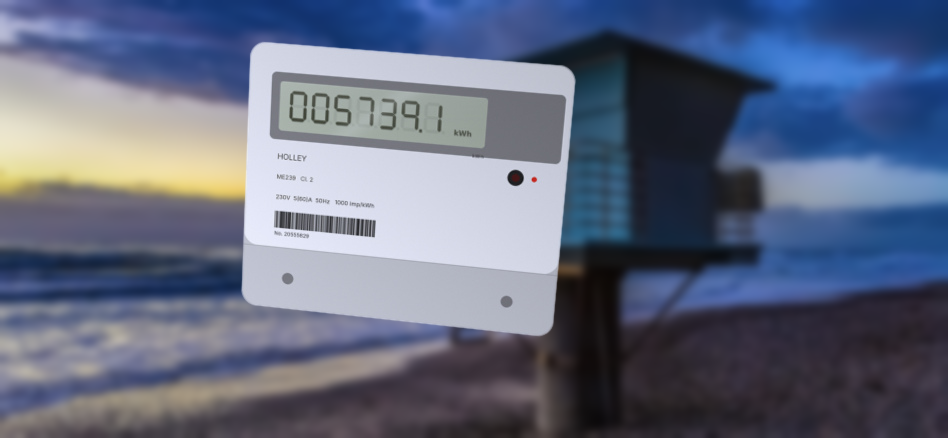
kWh 5739.1
